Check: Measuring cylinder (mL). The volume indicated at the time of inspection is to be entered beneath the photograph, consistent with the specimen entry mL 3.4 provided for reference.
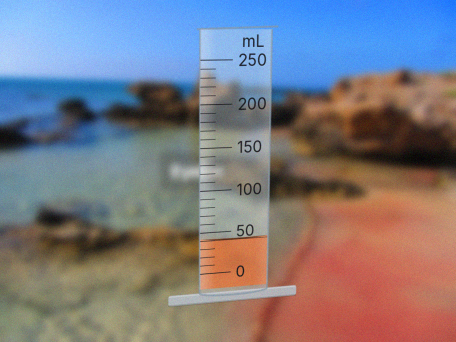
mL 40
